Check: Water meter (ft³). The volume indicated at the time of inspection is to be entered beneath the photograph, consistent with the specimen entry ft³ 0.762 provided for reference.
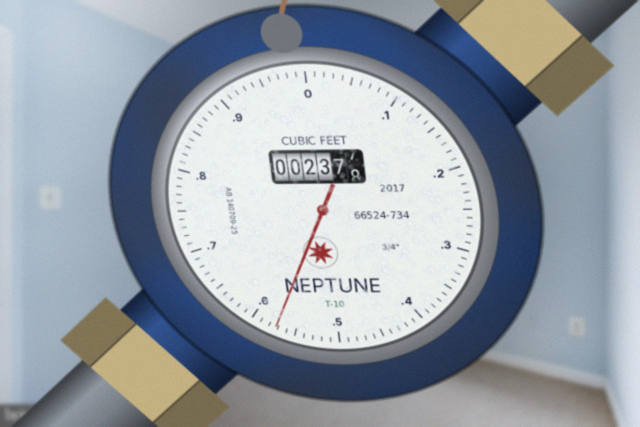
ft³ 2377.57
